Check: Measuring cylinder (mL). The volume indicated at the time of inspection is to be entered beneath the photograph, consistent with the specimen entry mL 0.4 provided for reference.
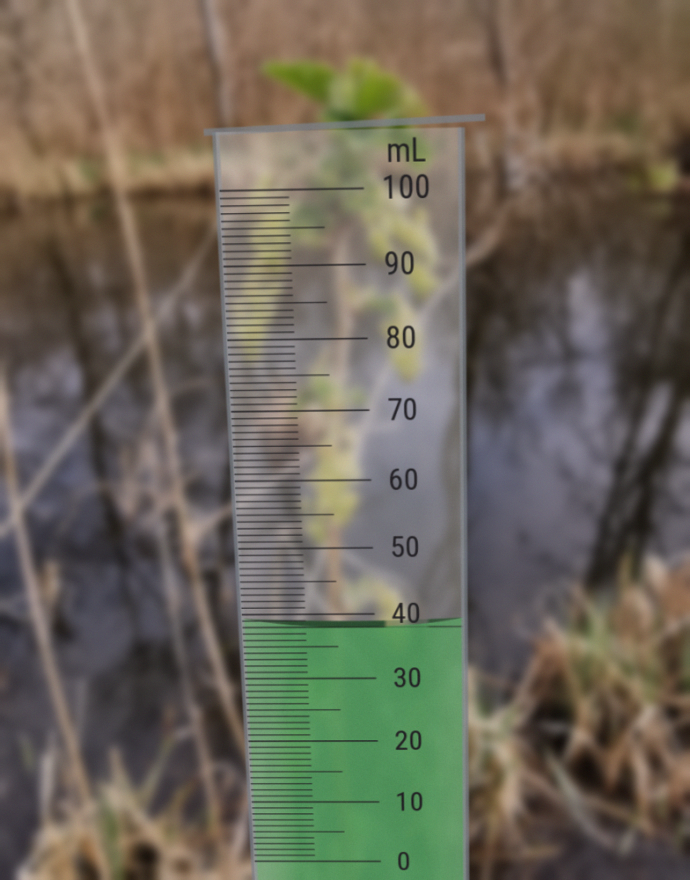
mL 38
